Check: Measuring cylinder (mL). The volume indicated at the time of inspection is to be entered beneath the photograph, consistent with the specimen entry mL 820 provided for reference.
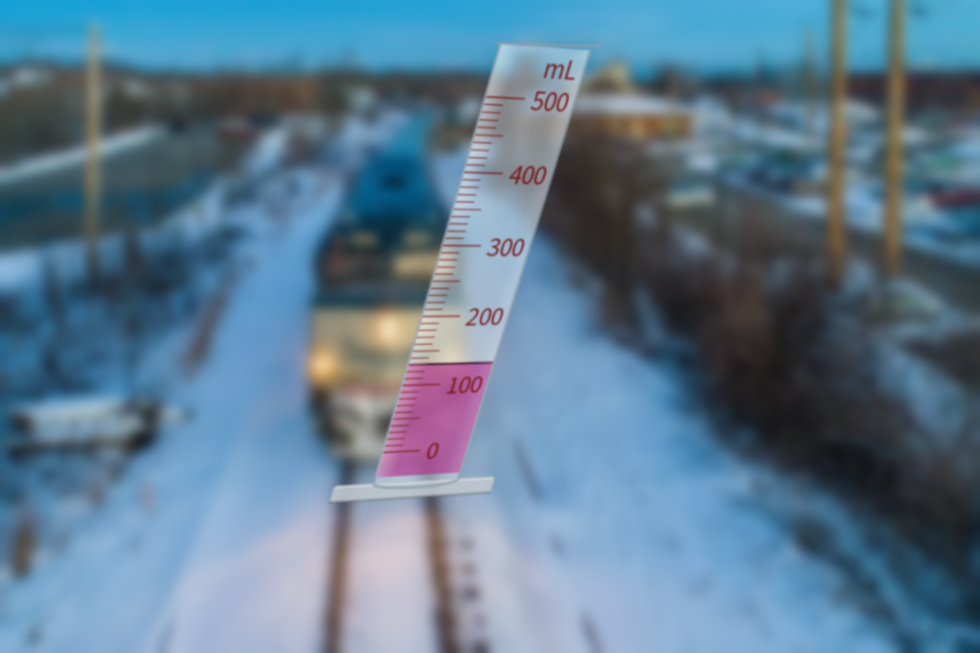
mL 130
